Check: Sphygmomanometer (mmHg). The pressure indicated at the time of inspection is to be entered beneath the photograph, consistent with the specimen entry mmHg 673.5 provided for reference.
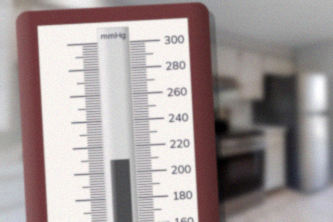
mmHg 210
